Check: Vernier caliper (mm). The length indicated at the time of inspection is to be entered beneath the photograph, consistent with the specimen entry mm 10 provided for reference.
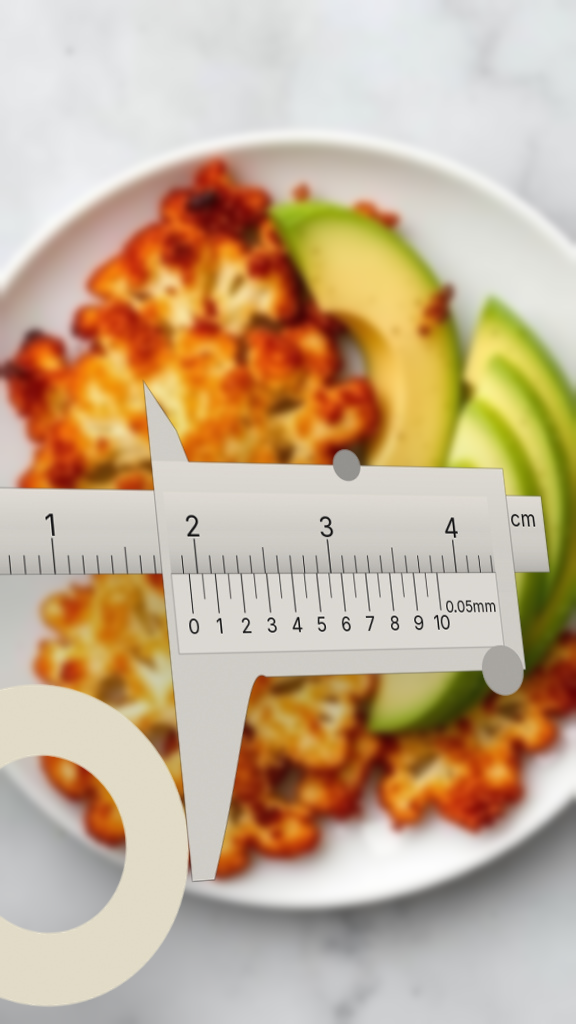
mm 19.4
